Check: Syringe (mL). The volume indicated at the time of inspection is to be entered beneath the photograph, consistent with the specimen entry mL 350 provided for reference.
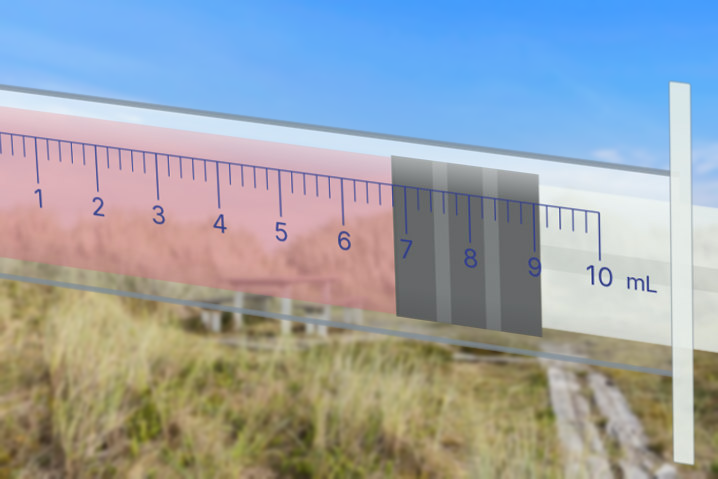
mL 6.8
